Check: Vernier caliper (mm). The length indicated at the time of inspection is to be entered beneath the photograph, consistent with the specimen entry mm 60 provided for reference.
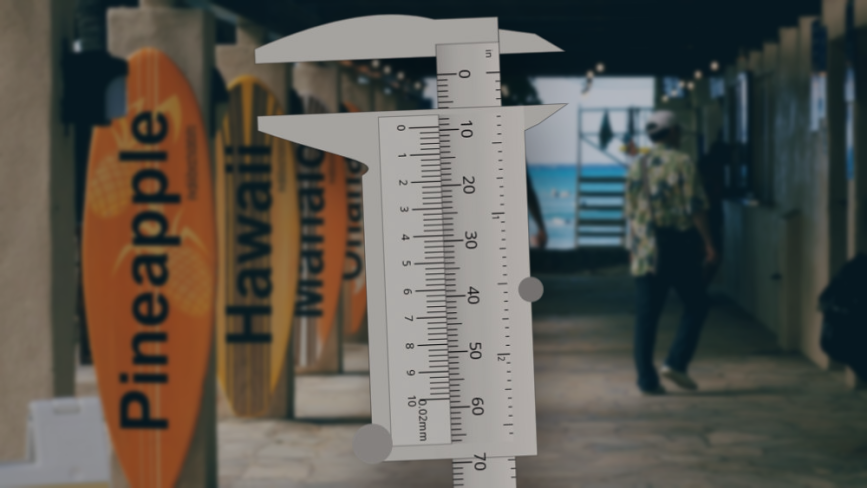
mm 9.4
